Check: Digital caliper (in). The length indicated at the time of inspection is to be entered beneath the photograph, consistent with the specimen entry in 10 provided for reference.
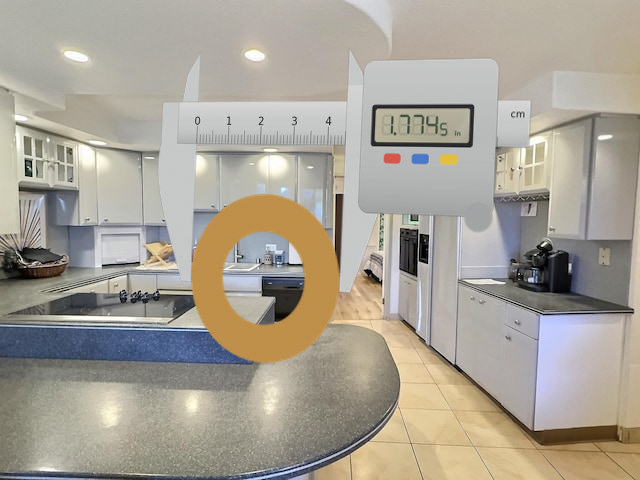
in 1.7745
